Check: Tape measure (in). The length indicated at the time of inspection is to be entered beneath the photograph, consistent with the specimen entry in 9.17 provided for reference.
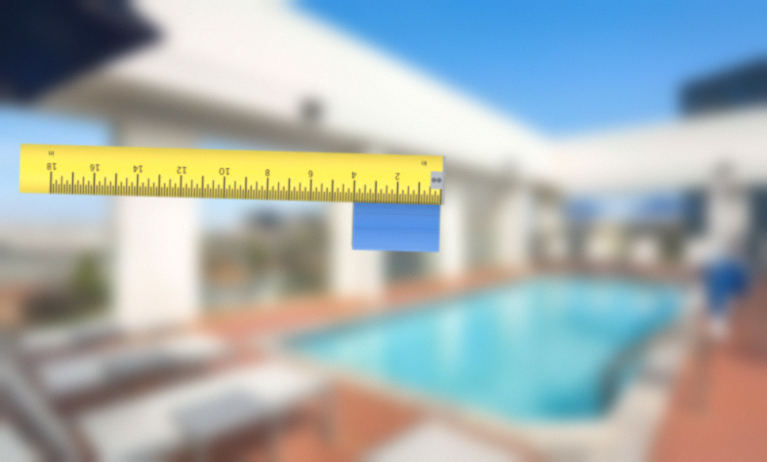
in 4
